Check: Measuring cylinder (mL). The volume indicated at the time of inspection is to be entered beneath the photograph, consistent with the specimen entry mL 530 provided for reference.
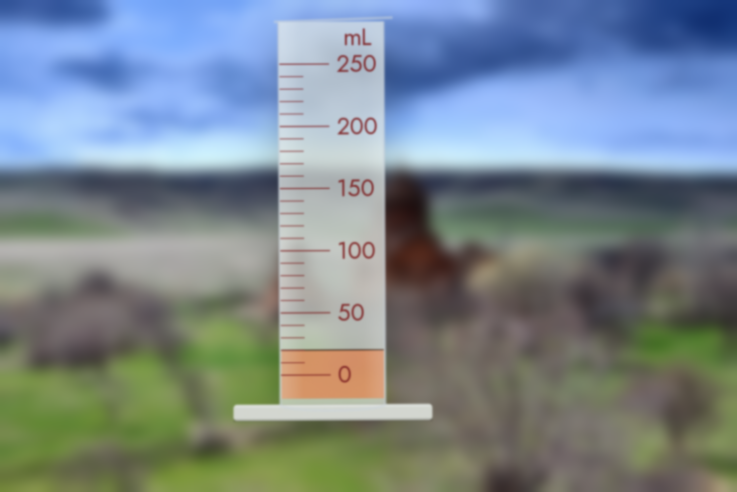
mL 20
